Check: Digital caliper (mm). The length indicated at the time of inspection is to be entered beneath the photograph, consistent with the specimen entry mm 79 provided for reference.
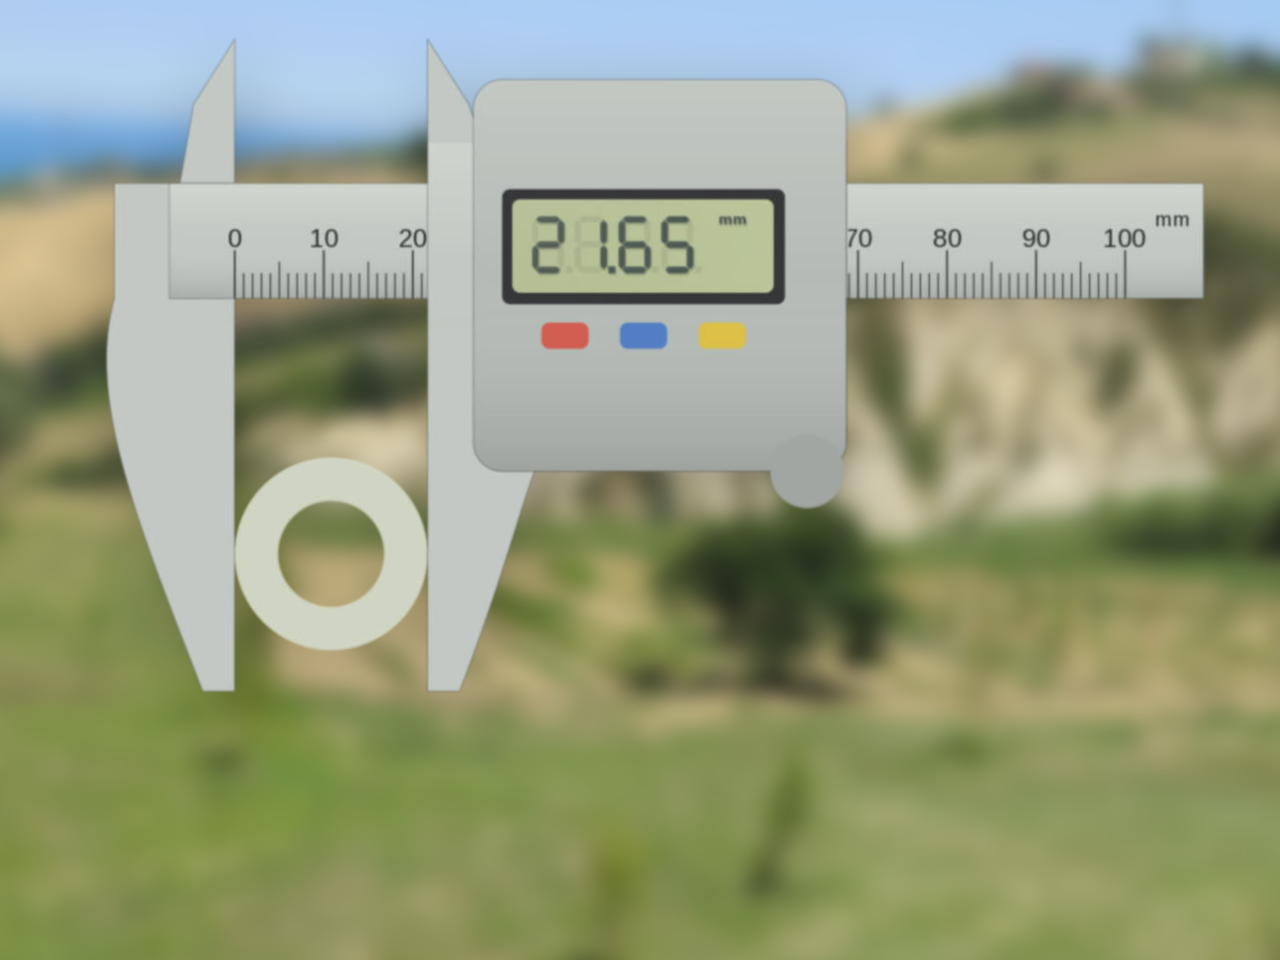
mm 21.65
